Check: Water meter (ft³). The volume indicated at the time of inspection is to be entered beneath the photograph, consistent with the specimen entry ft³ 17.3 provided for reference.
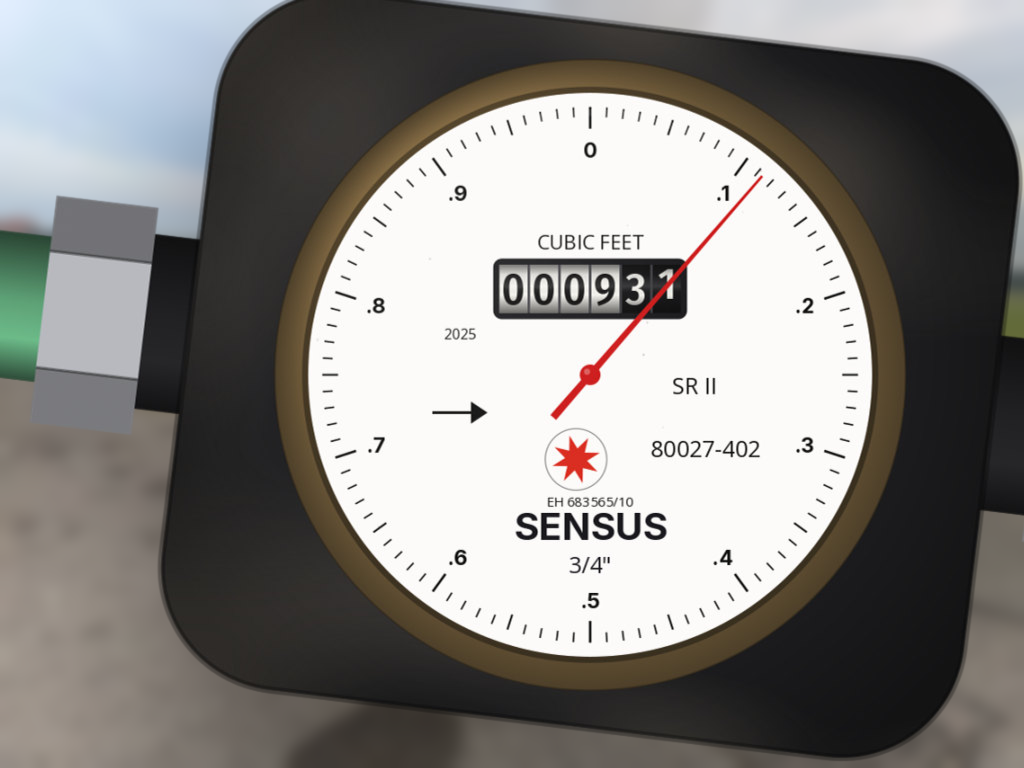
ft³ 931.11
